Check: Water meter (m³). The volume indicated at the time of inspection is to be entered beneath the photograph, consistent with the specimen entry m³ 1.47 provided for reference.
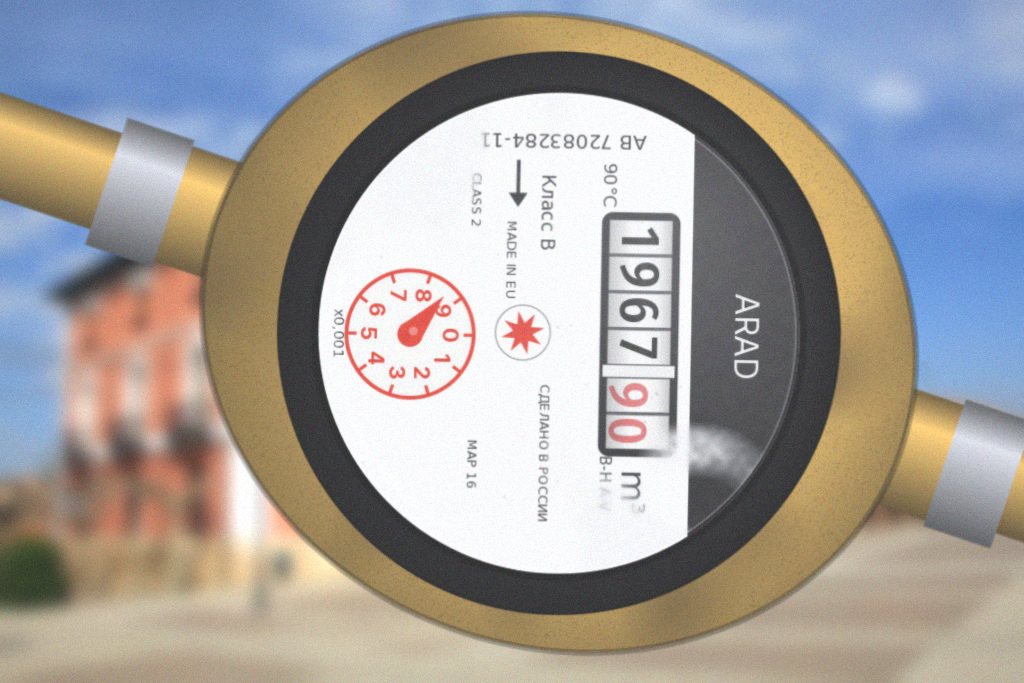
m³ 1967.898
